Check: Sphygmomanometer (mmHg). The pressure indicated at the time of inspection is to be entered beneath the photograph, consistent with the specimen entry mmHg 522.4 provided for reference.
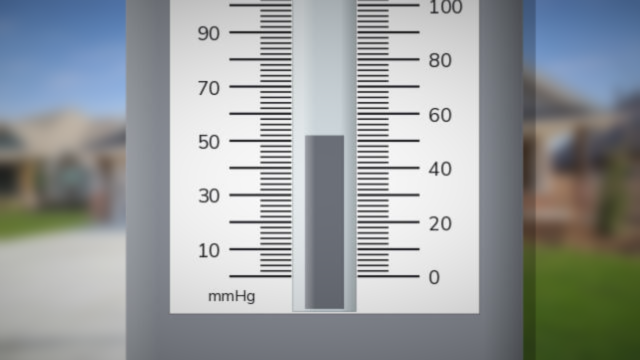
mmHg 52
